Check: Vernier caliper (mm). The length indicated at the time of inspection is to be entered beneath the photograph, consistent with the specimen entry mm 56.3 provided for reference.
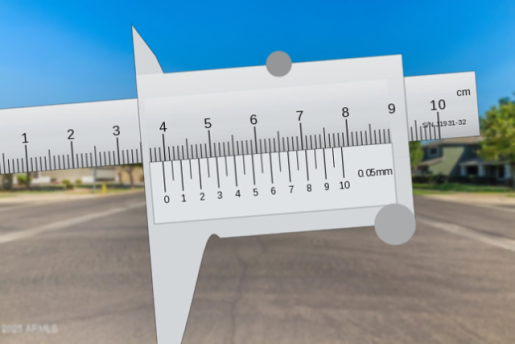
mm 39.5
